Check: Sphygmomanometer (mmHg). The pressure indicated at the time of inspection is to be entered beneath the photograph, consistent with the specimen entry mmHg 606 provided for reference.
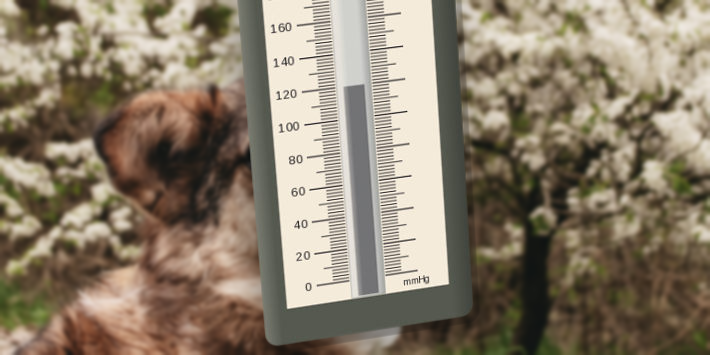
mmHg 120
